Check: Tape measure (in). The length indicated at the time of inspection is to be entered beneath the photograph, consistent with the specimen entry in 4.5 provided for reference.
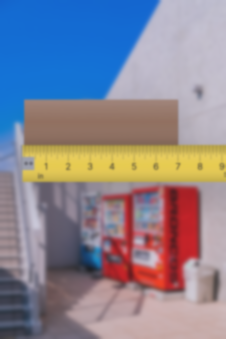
in 7
